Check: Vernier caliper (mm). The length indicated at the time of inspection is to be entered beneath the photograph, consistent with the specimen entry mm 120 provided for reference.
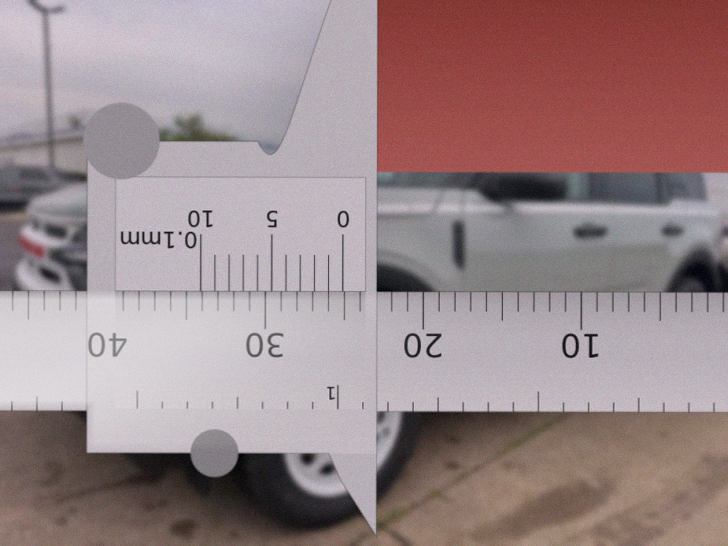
mm 25.1
